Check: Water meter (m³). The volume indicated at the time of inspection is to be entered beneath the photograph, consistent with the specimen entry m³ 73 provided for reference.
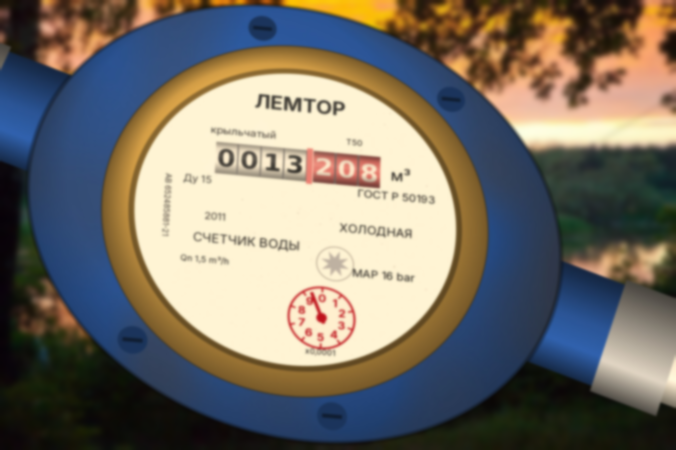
m³ 13.2079
